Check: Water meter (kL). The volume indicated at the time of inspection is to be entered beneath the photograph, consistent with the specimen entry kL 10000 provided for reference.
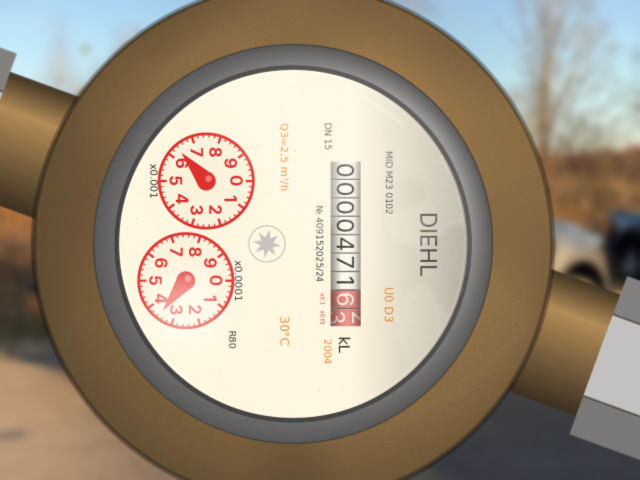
kL 471.6263
